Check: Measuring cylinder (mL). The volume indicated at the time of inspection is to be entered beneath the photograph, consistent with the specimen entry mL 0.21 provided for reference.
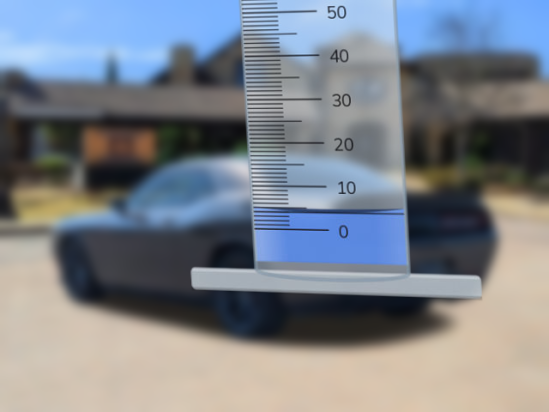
mL 4
